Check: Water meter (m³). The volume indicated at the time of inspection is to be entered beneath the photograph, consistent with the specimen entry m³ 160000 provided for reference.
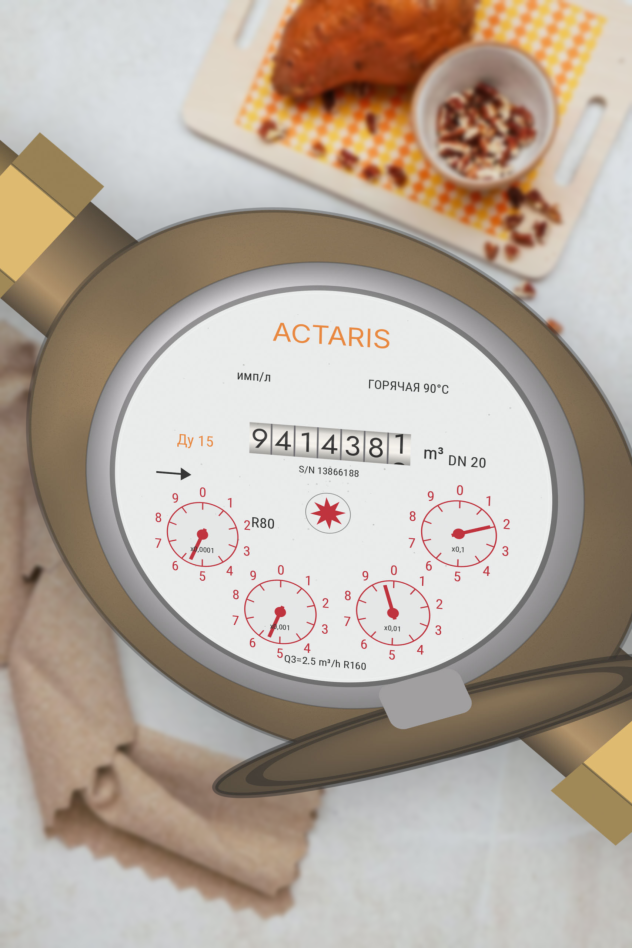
m³ 9414381.1955
